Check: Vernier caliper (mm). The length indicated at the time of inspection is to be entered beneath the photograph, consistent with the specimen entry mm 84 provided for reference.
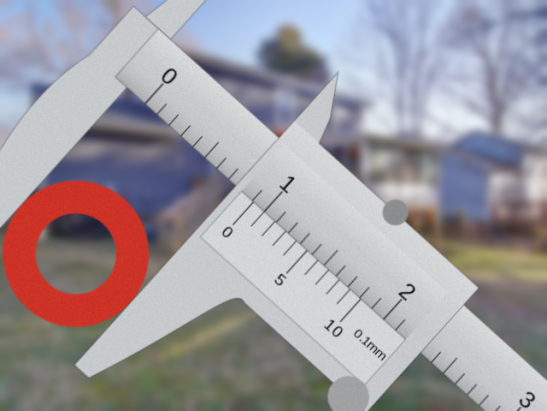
mm 9.1
